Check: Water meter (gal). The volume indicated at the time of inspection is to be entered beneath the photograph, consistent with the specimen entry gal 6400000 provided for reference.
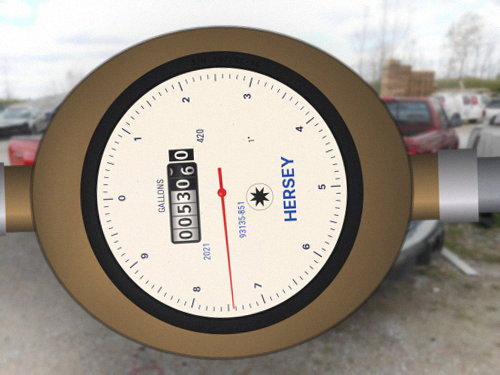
gal 53057.4
